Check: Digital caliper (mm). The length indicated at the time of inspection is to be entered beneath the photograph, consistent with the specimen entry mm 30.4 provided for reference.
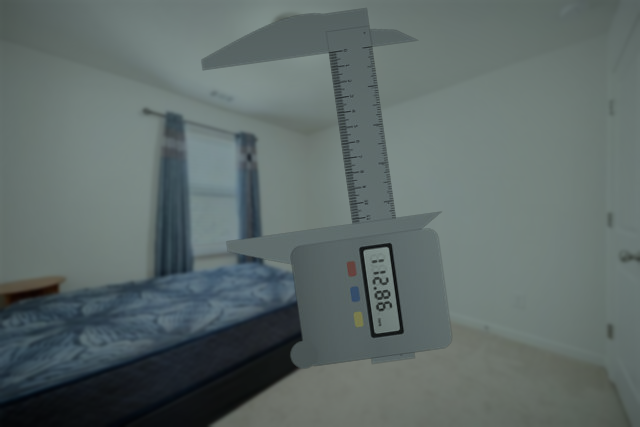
mm 112.86
